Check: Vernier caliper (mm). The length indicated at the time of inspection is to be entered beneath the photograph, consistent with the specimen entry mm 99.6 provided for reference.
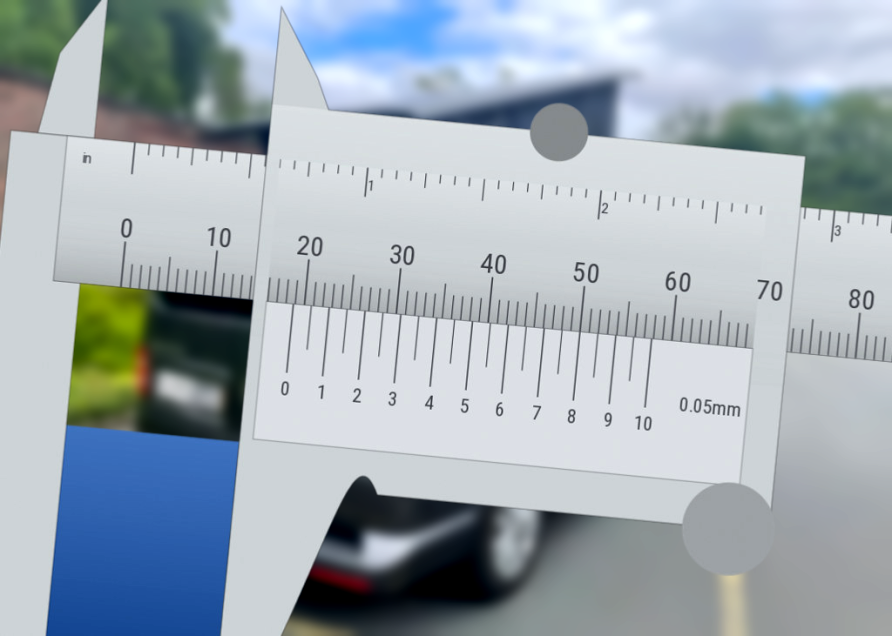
mm 18.8
